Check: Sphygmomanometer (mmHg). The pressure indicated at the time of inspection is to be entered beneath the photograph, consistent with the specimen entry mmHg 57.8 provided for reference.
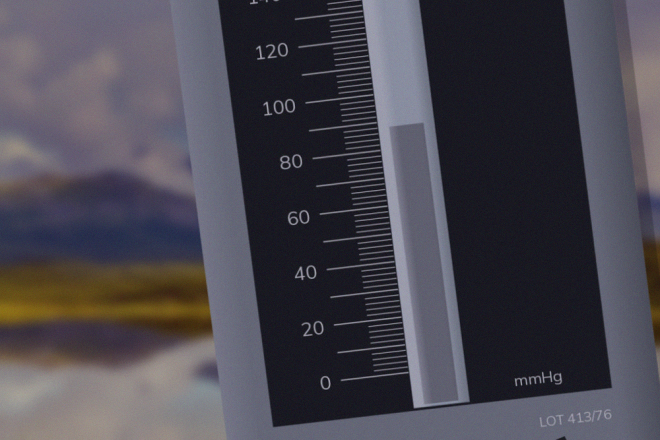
mmHg 88
